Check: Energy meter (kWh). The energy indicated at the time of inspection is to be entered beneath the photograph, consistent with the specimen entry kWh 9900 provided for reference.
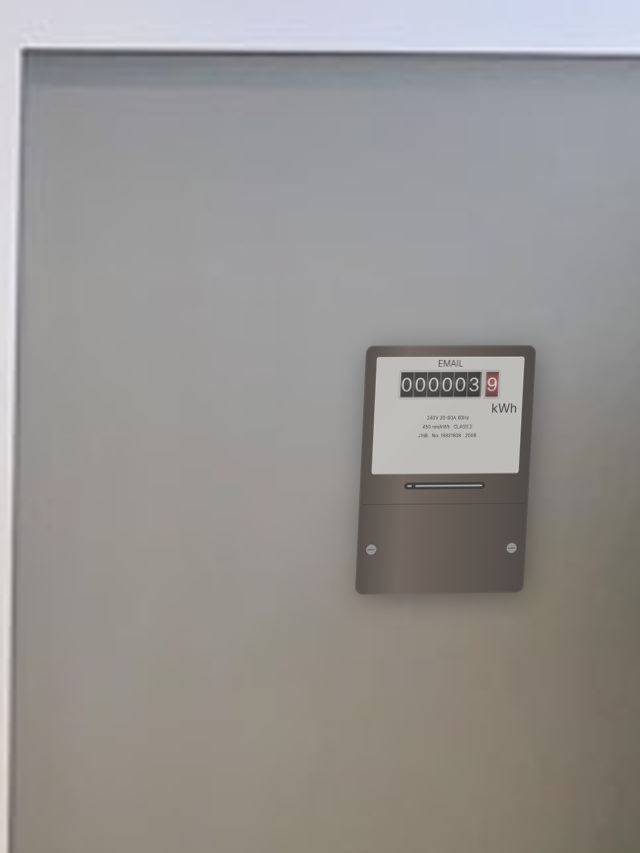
kWh 3.9
